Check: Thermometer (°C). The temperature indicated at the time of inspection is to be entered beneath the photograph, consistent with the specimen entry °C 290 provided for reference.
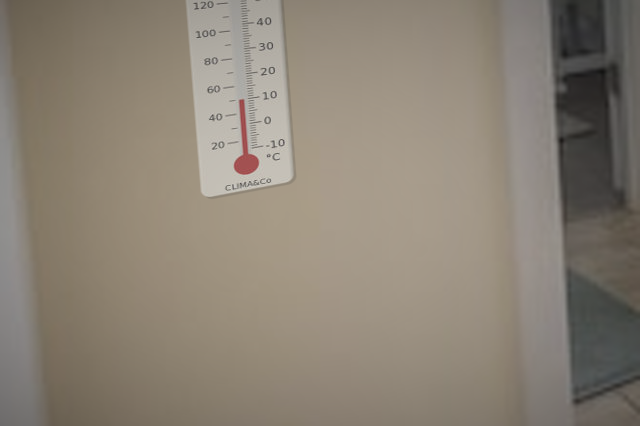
°C 10
